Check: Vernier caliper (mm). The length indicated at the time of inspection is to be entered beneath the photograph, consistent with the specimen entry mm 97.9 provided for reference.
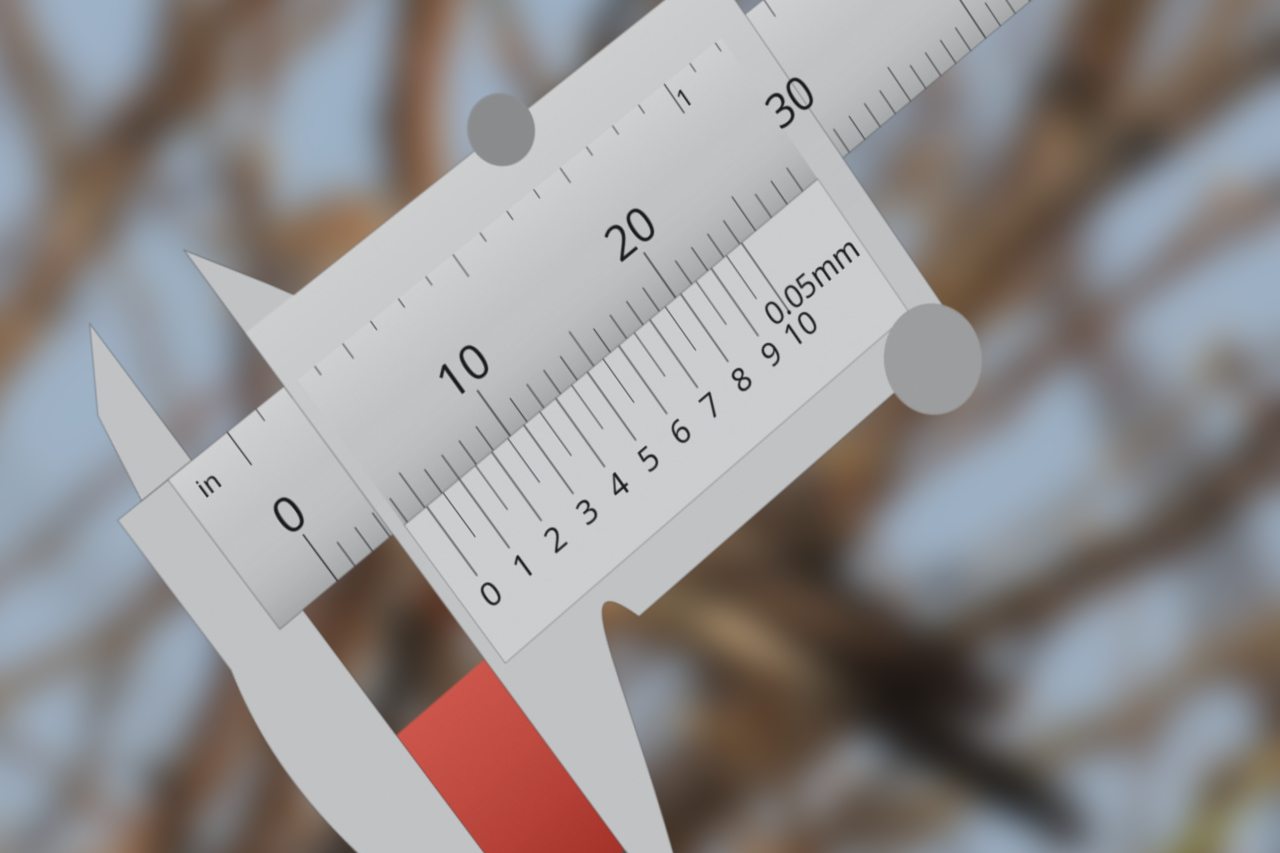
mm 5.1
